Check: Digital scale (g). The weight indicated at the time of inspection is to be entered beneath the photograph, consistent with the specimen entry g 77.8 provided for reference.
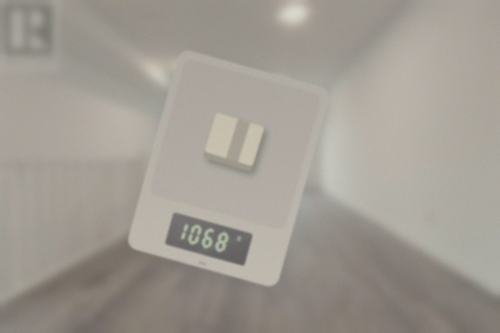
g 1068
